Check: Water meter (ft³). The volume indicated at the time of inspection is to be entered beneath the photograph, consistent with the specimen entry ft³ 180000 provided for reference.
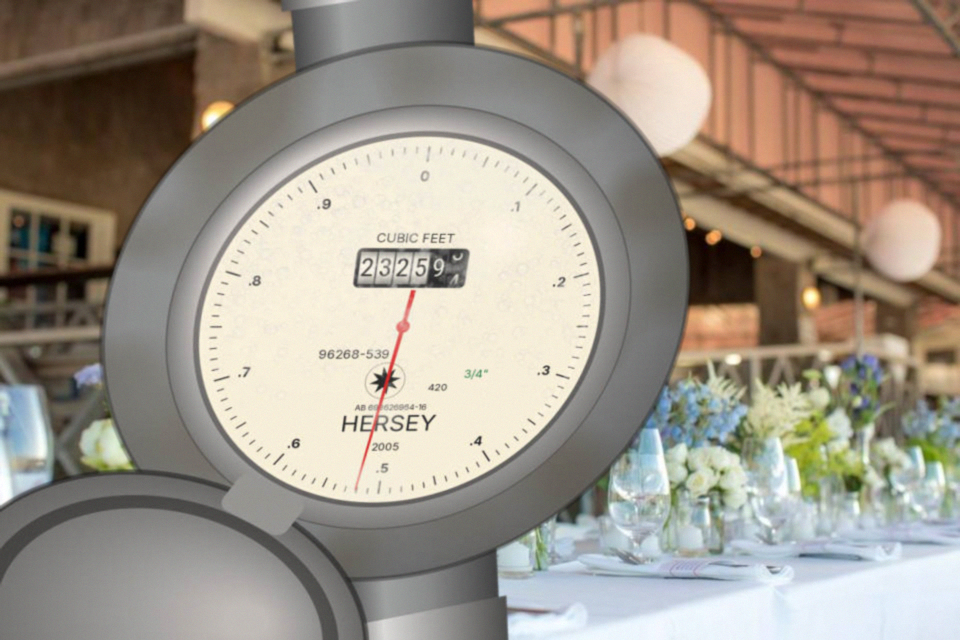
ft³ 232593.52
